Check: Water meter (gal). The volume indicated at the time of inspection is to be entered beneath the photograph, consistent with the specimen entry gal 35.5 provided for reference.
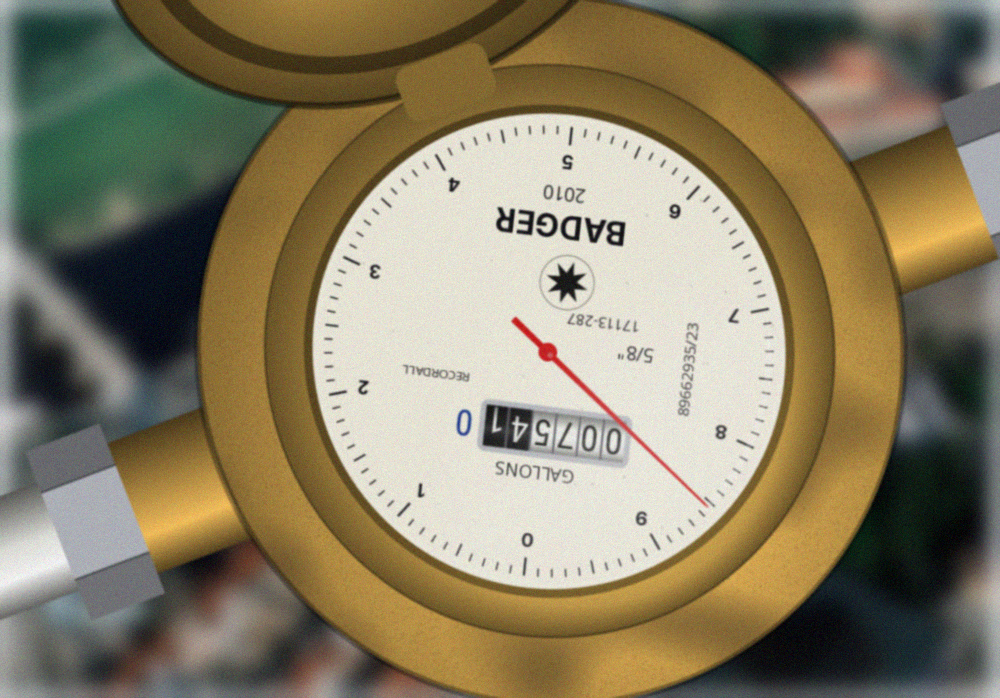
gal 75408.5
